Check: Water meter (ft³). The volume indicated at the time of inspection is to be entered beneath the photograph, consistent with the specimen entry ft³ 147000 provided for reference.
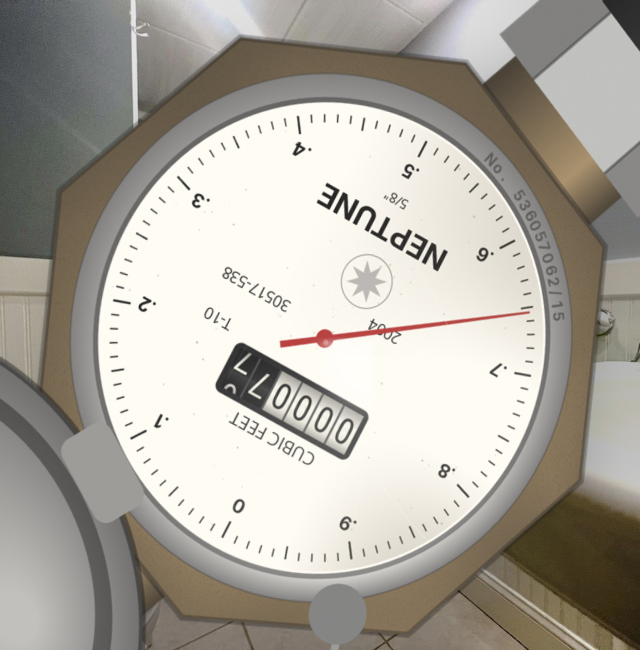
ft³ 76.65
